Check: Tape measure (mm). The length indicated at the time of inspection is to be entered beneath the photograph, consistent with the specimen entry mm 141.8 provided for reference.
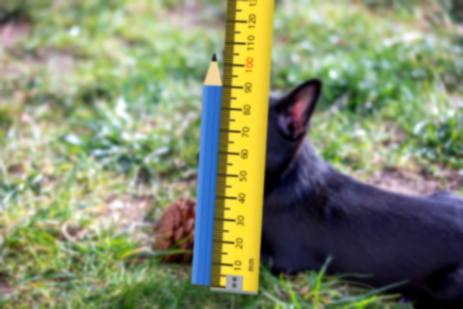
mm 105
